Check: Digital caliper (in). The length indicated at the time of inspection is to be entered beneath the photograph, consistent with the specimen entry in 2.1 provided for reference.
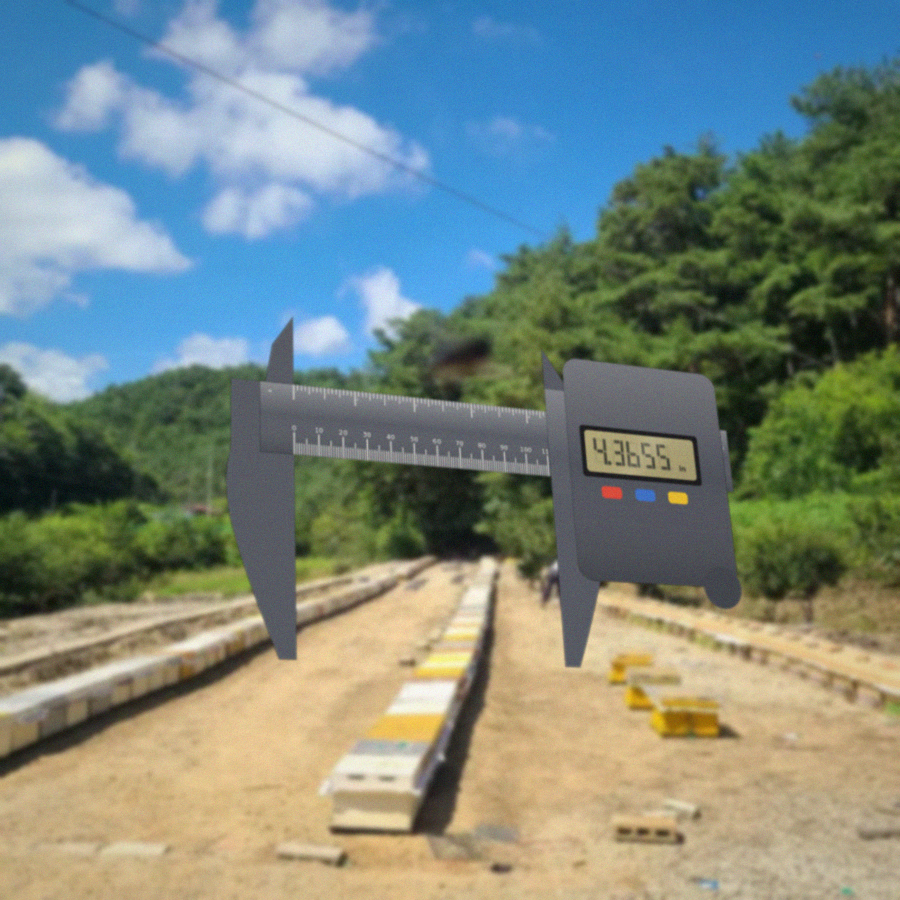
in 4.3655
